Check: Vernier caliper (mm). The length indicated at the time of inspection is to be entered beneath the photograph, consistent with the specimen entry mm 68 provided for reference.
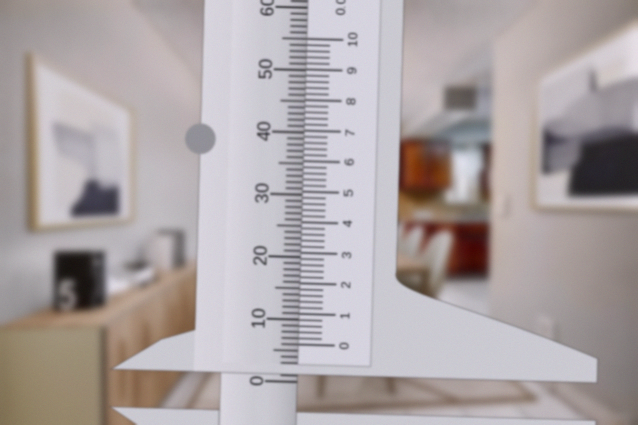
mm 6.0
